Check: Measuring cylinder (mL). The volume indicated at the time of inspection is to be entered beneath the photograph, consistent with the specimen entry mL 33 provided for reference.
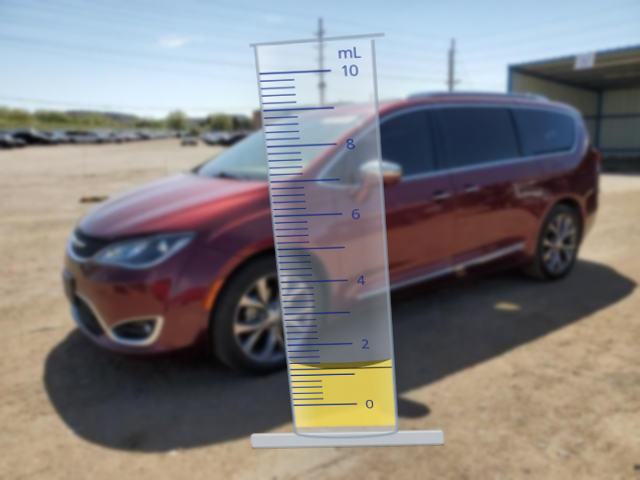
mL 1.2
